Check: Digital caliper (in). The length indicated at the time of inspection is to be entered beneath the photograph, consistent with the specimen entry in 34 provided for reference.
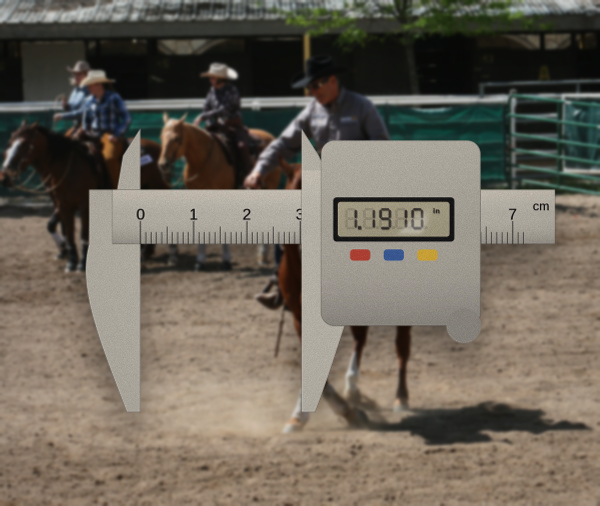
in 1.1910
